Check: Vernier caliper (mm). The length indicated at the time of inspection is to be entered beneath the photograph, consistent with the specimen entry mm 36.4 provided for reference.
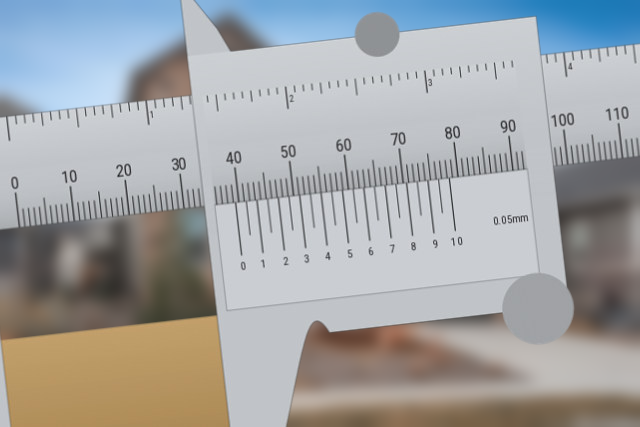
mm 39.4
